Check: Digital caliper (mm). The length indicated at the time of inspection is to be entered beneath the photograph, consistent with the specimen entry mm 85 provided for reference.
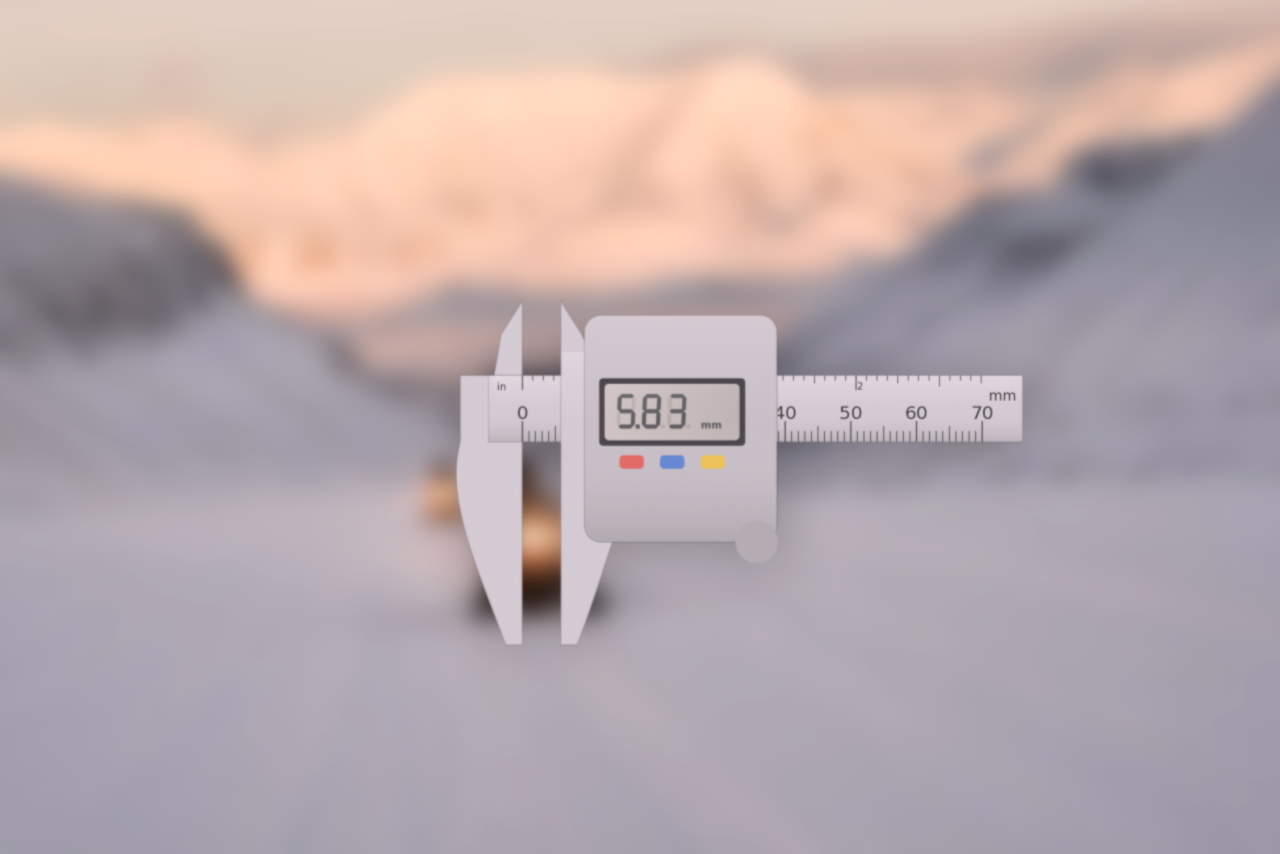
mm 5.83
